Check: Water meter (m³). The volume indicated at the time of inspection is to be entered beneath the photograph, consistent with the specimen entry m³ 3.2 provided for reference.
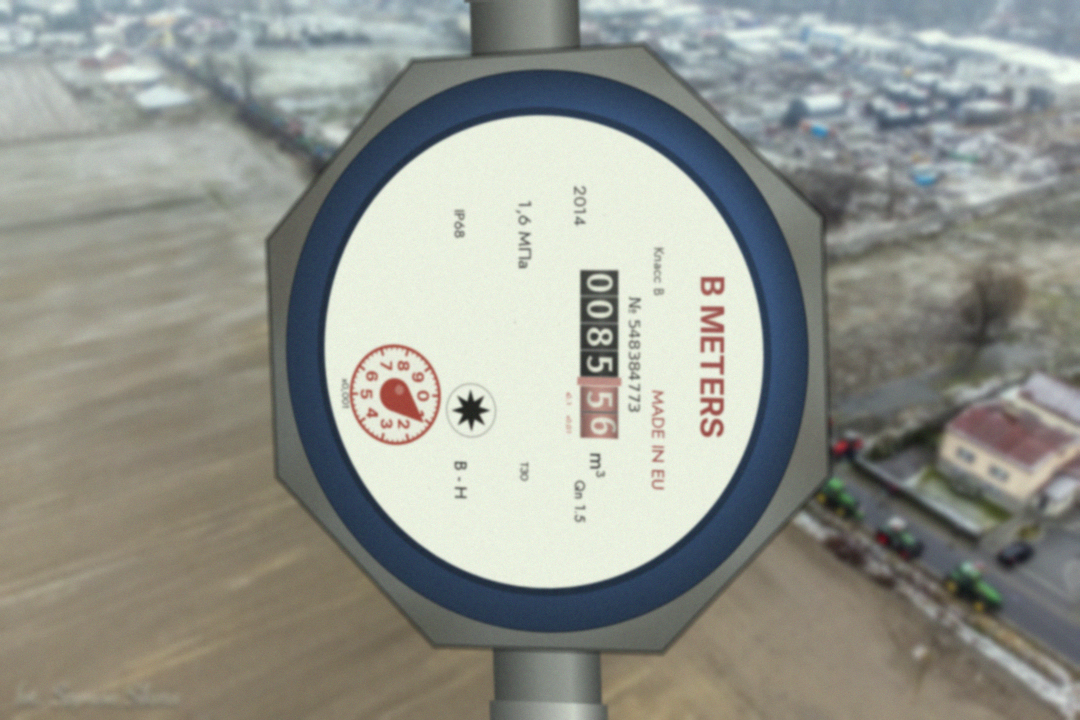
m³ 85.561
